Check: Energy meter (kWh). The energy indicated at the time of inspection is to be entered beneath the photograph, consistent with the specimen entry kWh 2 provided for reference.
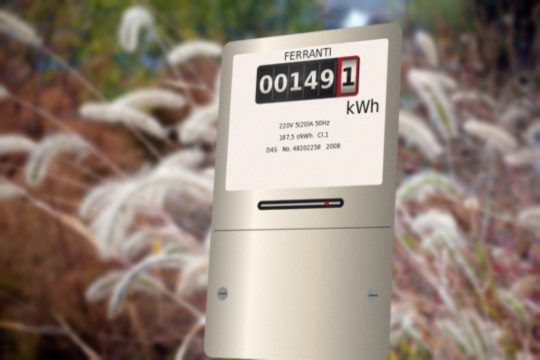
kWh 149.1
